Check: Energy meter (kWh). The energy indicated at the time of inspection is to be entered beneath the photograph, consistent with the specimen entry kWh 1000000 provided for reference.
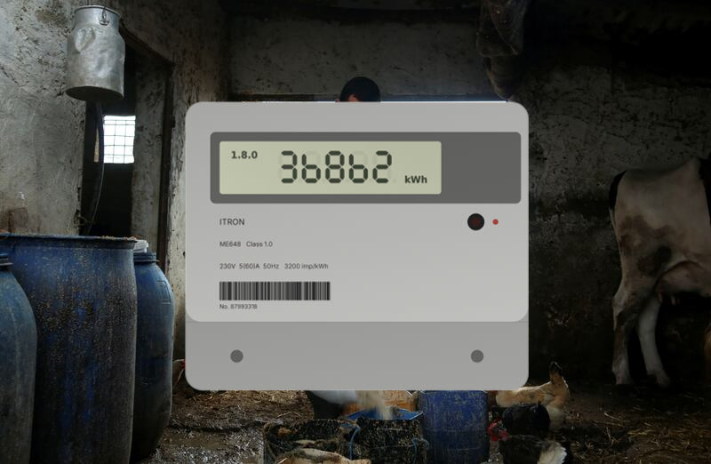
kWh 36862
